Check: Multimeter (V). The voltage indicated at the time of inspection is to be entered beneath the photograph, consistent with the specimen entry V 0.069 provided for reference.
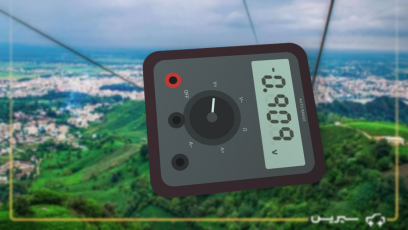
V -0.909
